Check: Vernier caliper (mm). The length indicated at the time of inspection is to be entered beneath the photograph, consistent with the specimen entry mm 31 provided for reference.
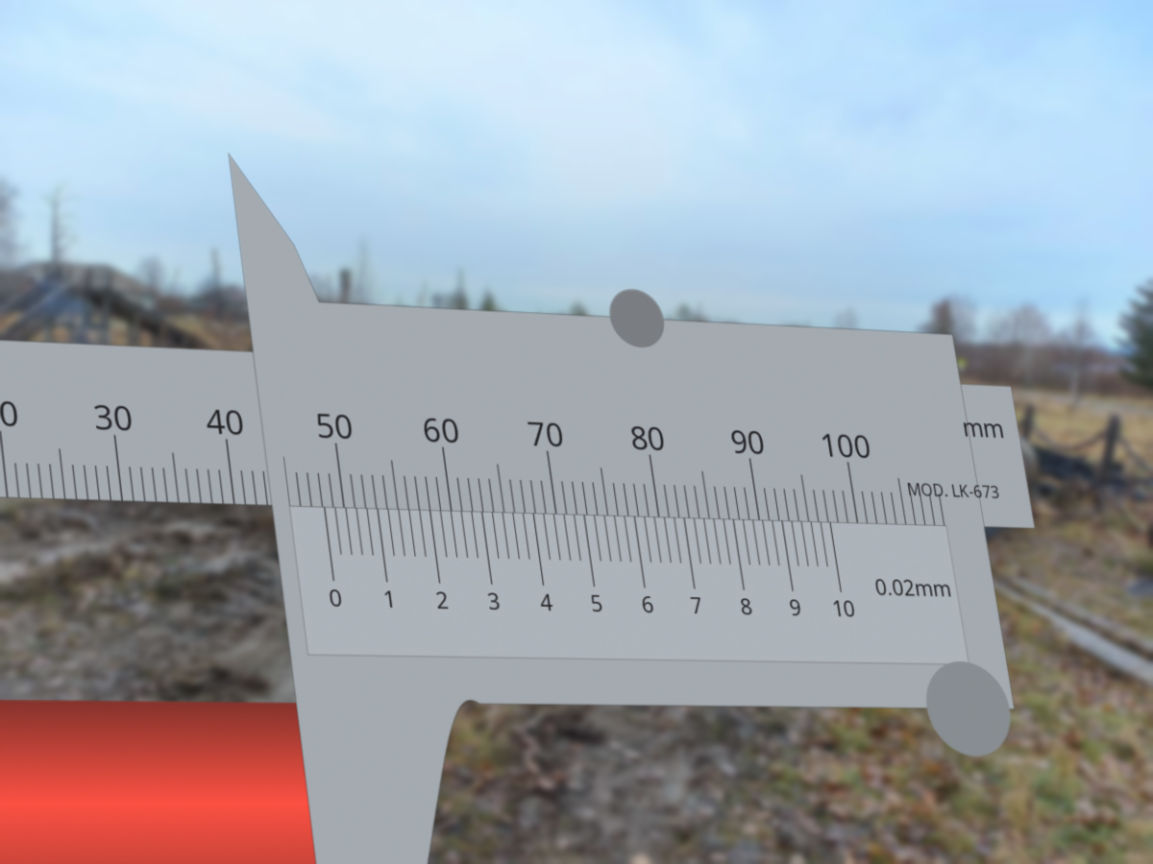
mm 48.2
